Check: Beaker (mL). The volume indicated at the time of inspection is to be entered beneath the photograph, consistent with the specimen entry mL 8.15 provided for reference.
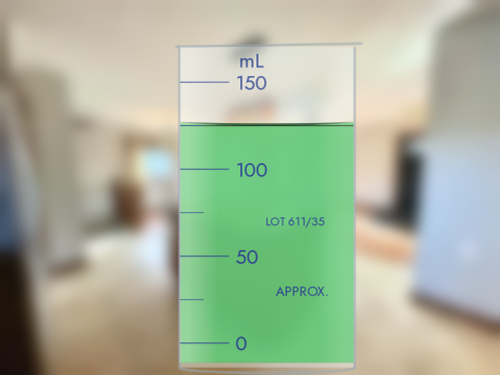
mL 125
